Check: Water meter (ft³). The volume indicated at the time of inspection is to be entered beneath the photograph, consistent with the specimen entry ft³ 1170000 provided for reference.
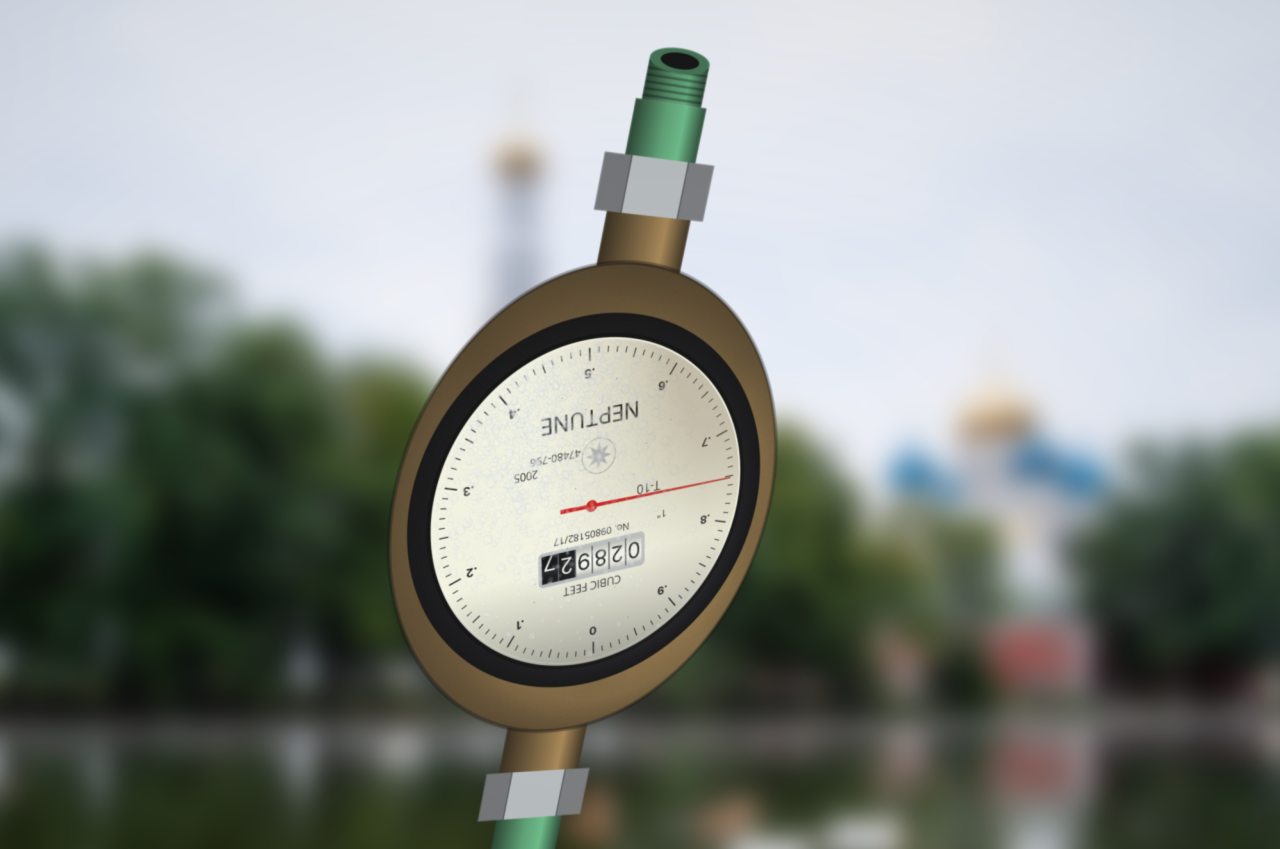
ft³ 28926.75
